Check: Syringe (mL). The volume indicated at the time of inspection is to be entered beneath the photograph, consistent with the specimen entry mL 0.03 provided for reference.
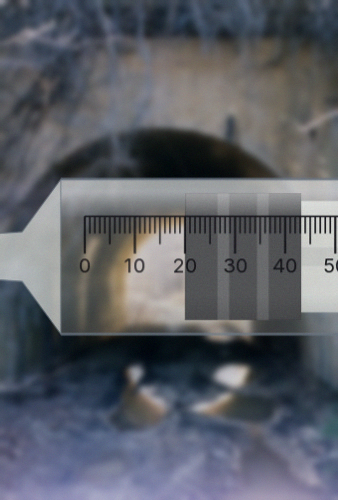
mL 20
